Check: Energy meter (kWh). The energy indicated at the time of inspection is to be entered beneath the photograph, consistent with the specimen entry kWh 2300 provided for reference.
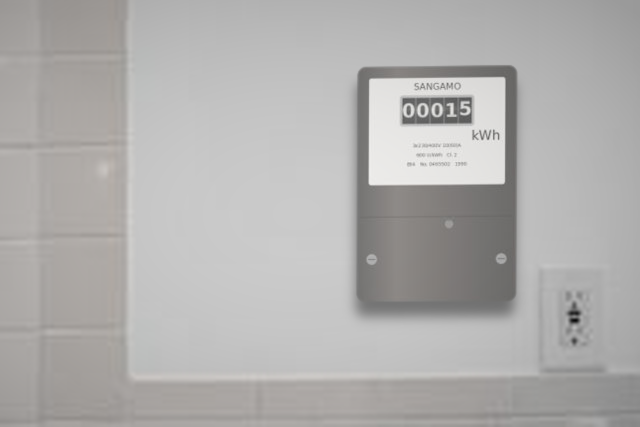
kWh 15
